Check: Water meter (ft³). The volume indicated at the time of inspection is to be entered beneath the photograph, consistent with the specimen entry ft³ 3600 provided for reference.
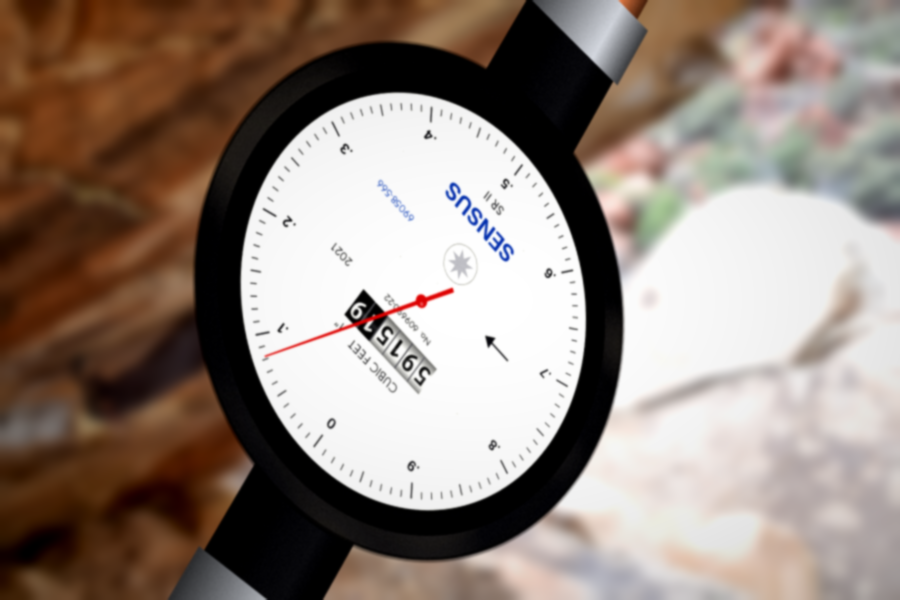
ft³ 591519.08
